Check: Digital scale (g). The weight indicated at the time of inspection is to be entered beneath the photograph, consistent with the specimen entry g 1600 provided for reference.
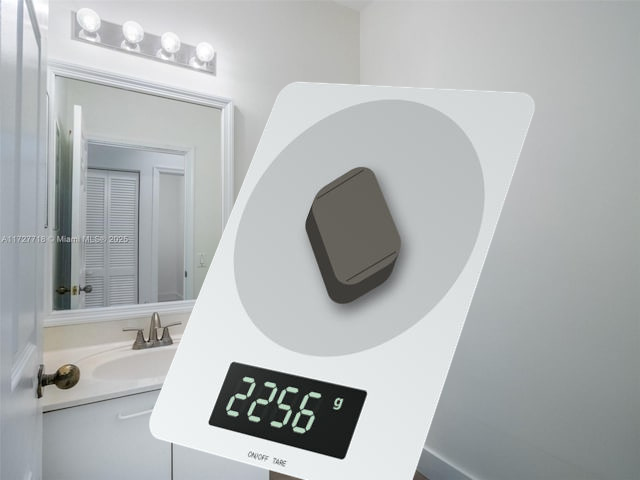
g 2256
